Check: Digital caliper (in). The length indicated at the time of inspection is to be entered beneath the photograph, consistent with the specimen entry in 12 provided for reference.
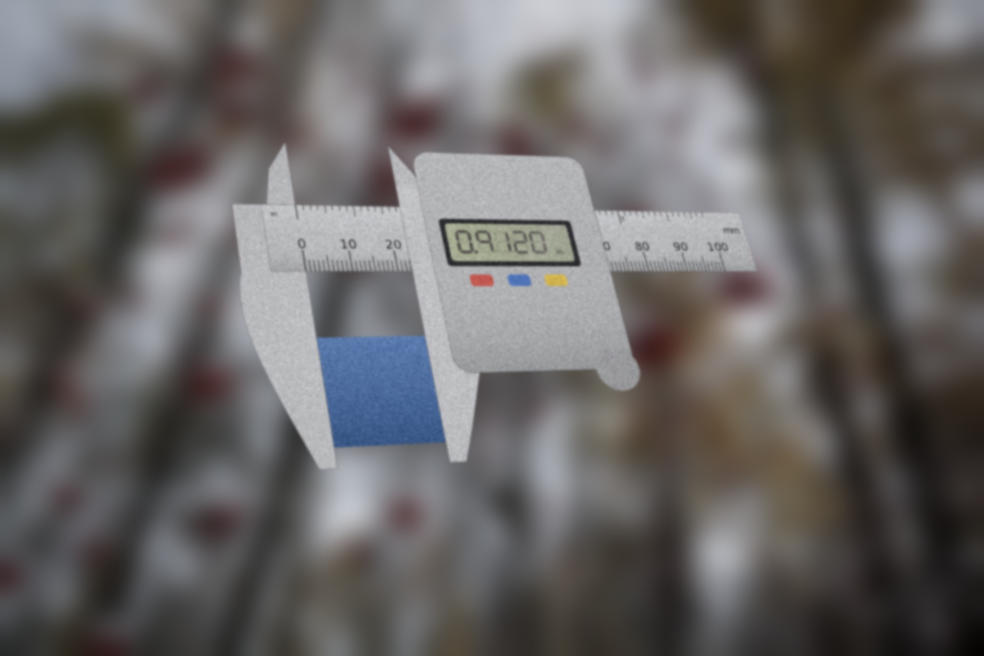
in 0.9120
